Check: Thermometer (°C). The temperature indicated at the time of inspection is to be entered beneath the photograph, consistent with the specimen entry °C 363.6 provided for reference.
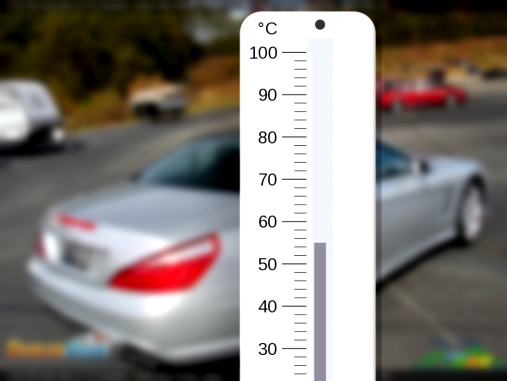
°C 55
